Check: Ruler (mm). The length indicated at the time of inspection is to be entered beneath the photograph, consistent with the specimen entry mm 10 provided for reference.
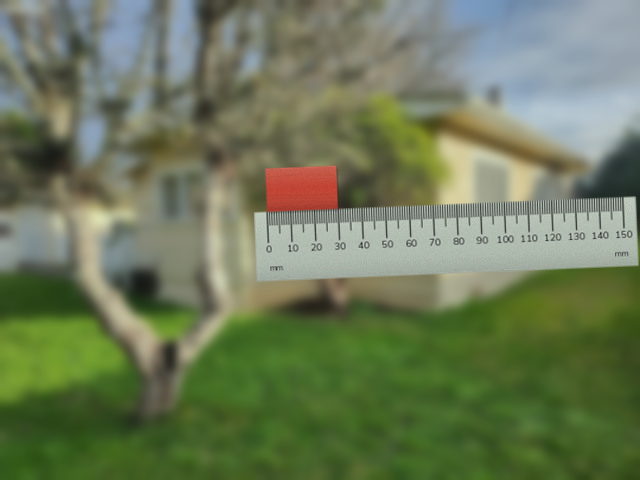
mm 30
